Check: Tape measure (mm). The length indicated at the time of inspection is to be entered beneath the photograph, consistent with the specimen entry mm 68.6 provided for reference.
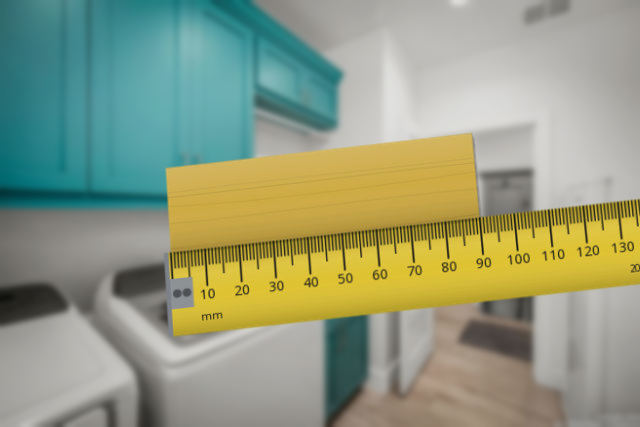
mm 90
